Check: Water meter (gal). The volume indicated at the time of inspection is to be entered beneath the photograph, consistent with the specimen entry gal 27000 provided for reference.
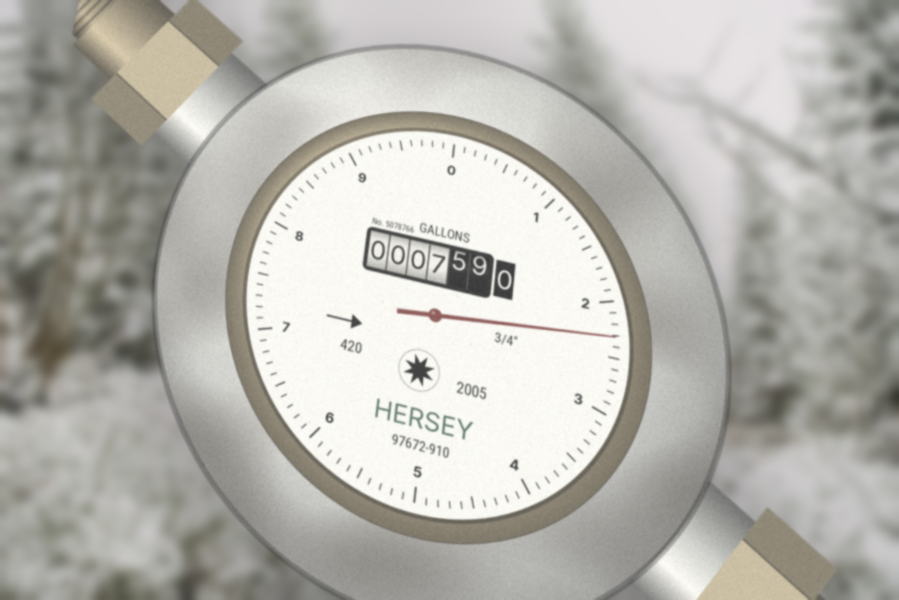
gal 7592.3
